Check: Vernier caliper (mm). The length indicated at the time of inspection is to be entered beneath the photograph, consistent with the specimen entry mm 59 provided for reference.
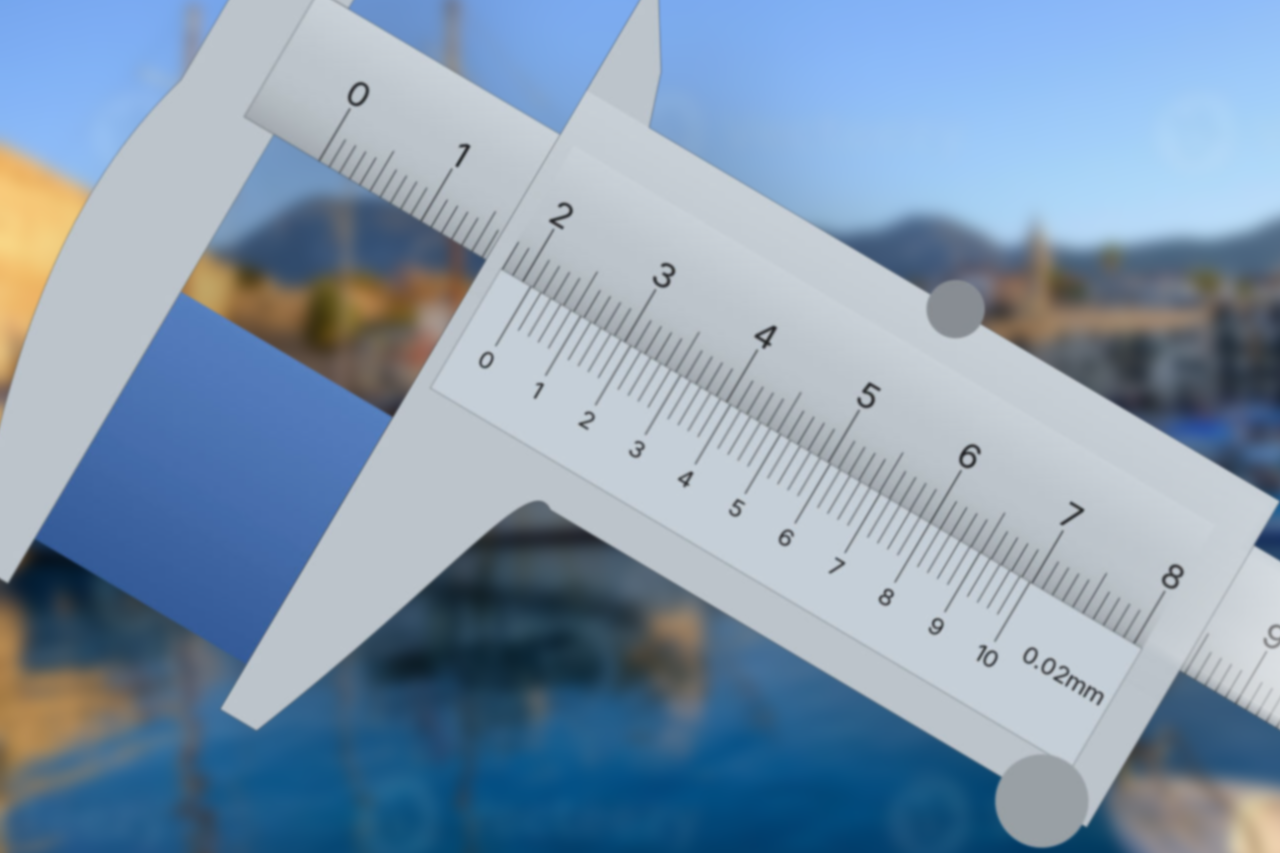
mm 20.8
